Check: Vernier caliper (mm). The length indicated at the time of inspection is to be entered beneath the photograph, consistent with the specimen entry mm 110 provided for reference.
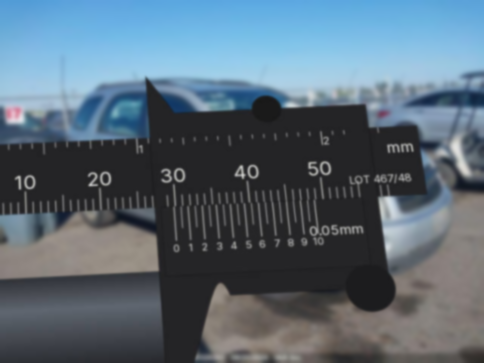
mm 29.8
